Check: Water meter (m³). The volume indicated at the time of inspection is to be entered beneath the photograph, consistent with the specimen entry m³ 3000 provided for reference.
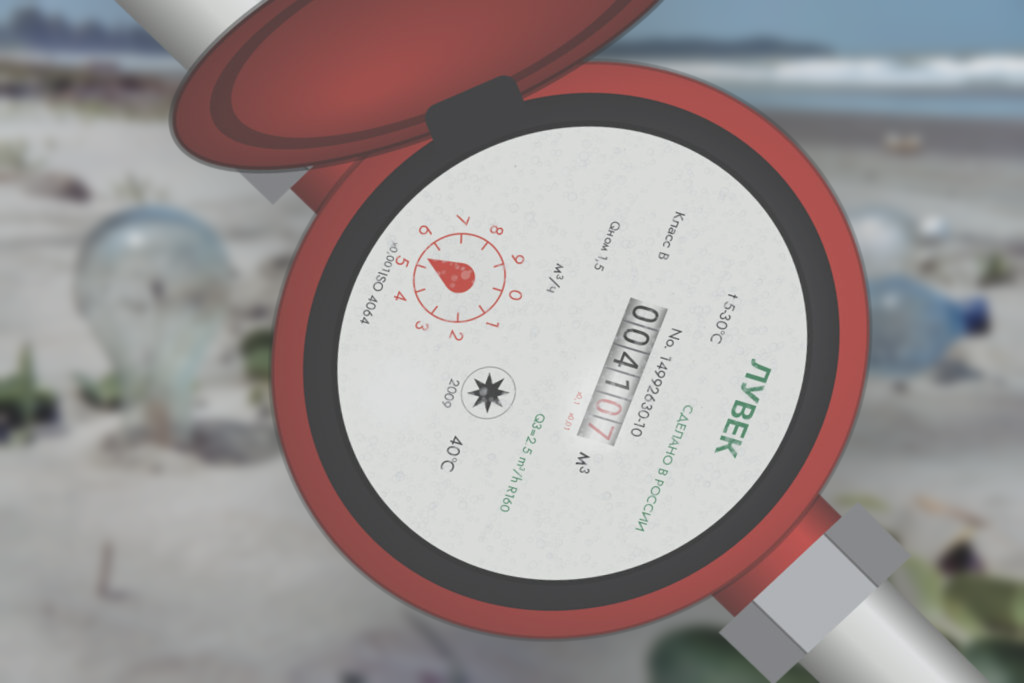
m³ 41.075
